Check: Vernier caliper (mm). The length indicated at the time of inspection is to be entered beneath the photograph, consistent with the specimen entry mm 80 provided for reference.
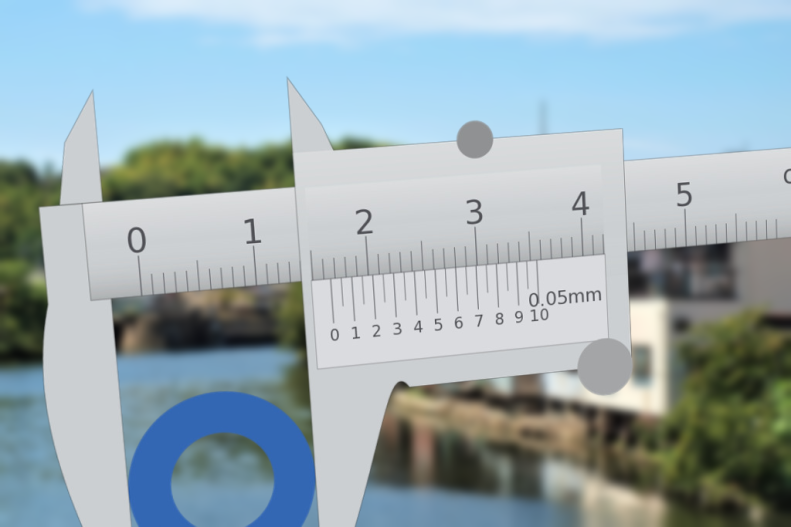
mm 16.6
